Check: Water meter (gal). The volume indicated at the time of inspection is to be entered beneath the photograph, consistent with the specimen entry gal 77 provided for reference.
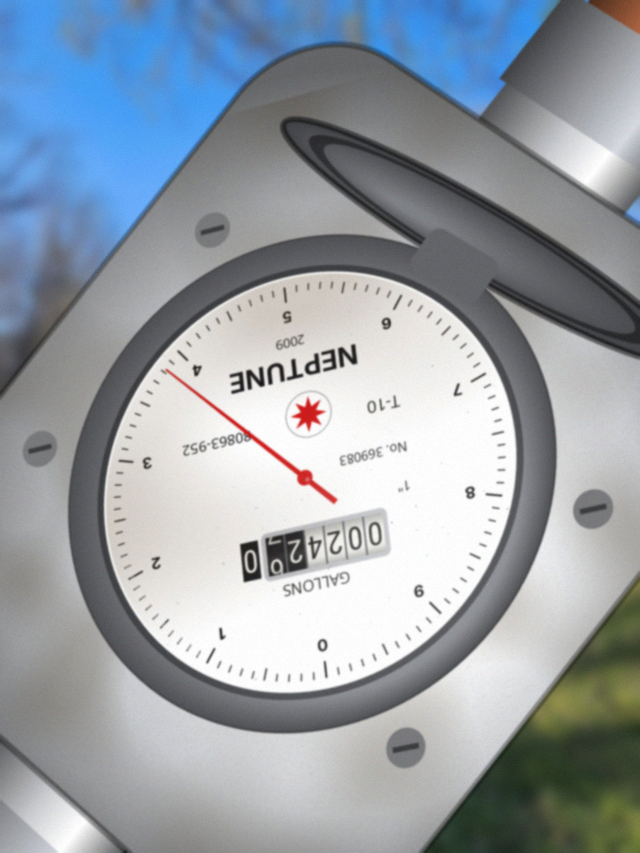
gal 24263.8
